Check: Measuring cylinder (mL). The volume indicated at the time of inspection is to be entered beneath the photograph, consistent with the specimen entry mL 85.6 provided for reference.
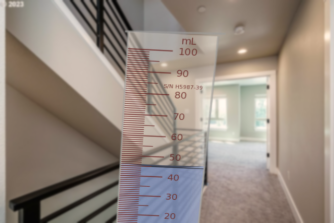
mL 45
